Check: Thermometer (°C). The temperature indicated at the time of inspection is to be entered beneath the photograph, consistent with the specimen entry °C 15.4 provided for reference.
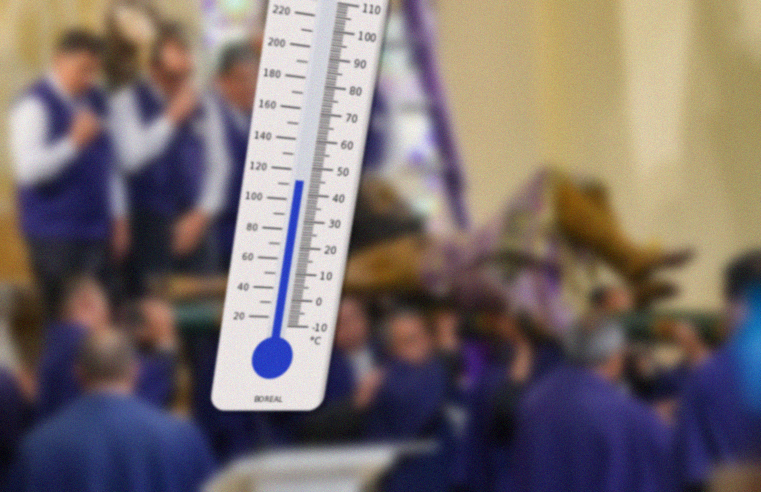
°C 45
